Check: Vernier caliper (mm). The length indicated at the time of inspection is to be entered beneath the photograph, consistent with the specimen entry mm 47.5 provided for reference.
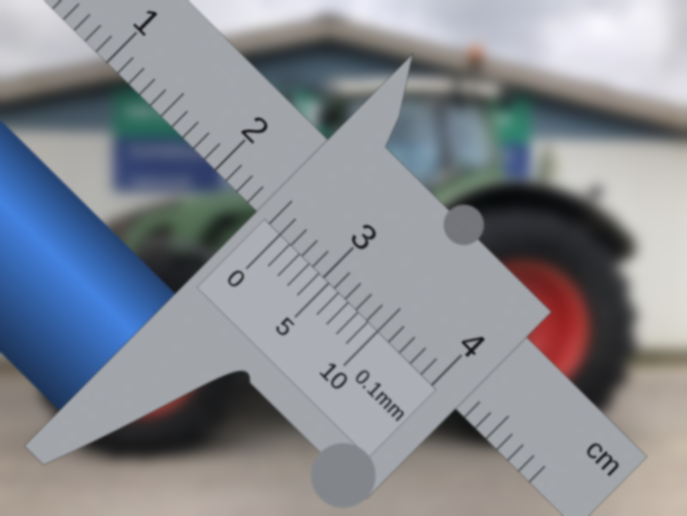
mm 26.0
